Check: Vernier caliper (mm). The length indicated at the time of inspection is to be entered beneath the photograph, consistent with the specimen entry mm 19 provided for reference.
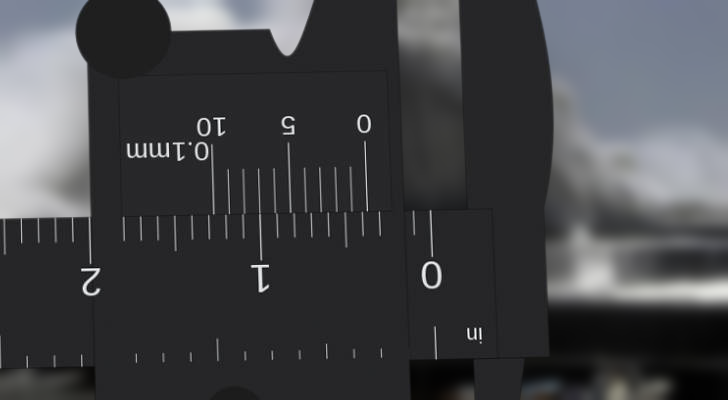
mm 3.7
